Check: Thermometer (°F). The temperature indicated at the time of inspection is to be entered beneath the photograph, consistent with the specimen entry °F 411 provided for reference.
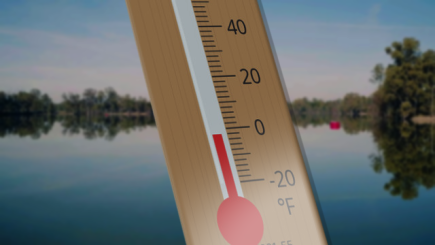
°F -2
